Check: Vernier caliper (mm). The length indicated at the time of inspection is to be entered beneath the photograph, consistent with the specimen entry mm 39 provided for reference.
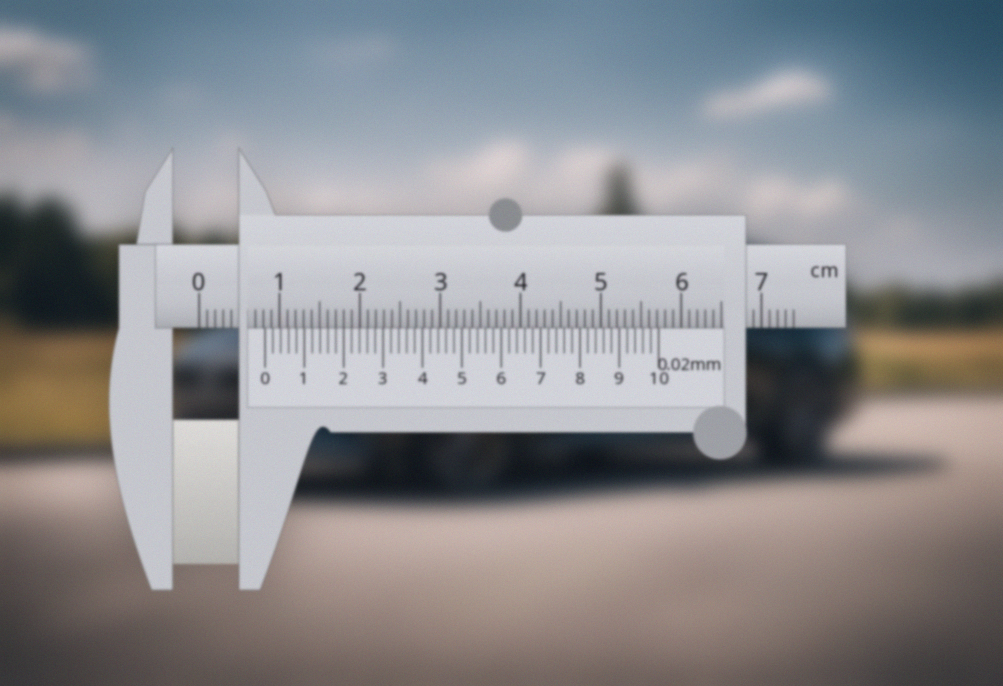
mm 8.2
